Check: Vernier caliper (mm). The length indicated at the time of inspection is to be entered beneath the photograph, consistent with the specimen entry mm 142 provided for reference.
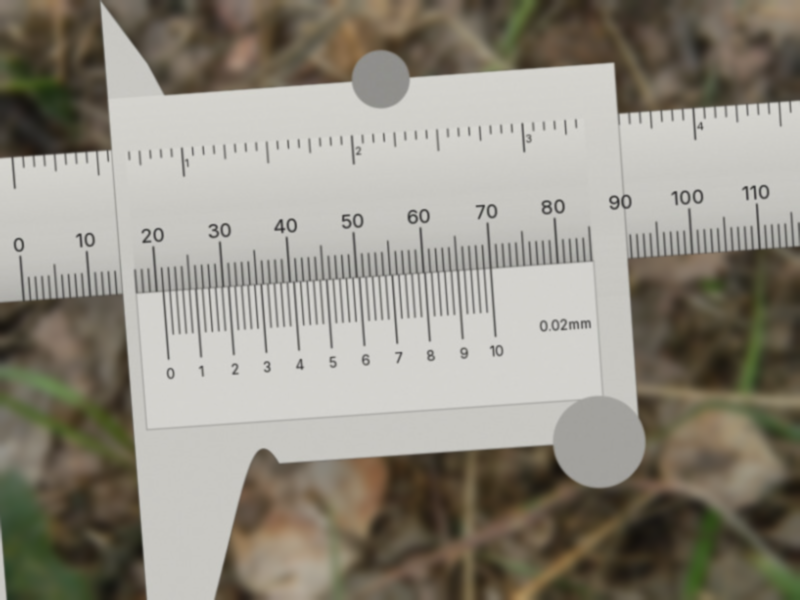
mm 21.0
